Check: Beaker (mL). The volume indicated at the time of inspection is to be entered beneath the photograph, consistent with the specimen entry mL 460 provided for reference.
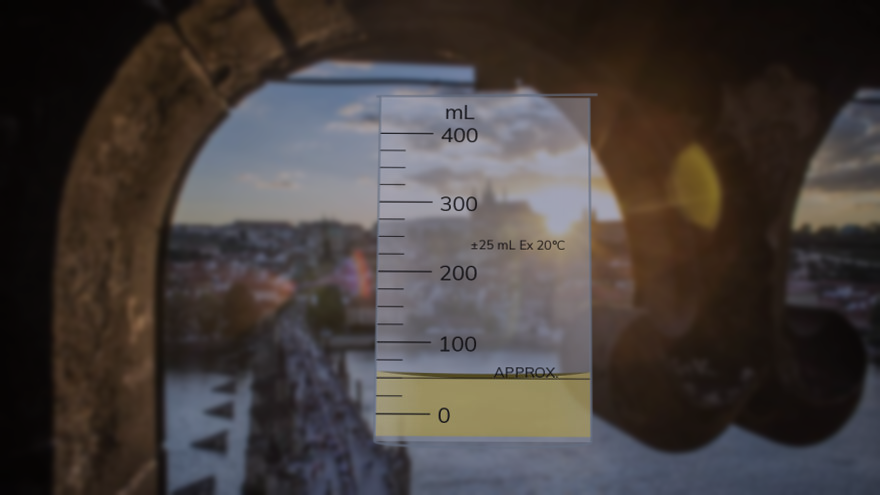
mL 50
